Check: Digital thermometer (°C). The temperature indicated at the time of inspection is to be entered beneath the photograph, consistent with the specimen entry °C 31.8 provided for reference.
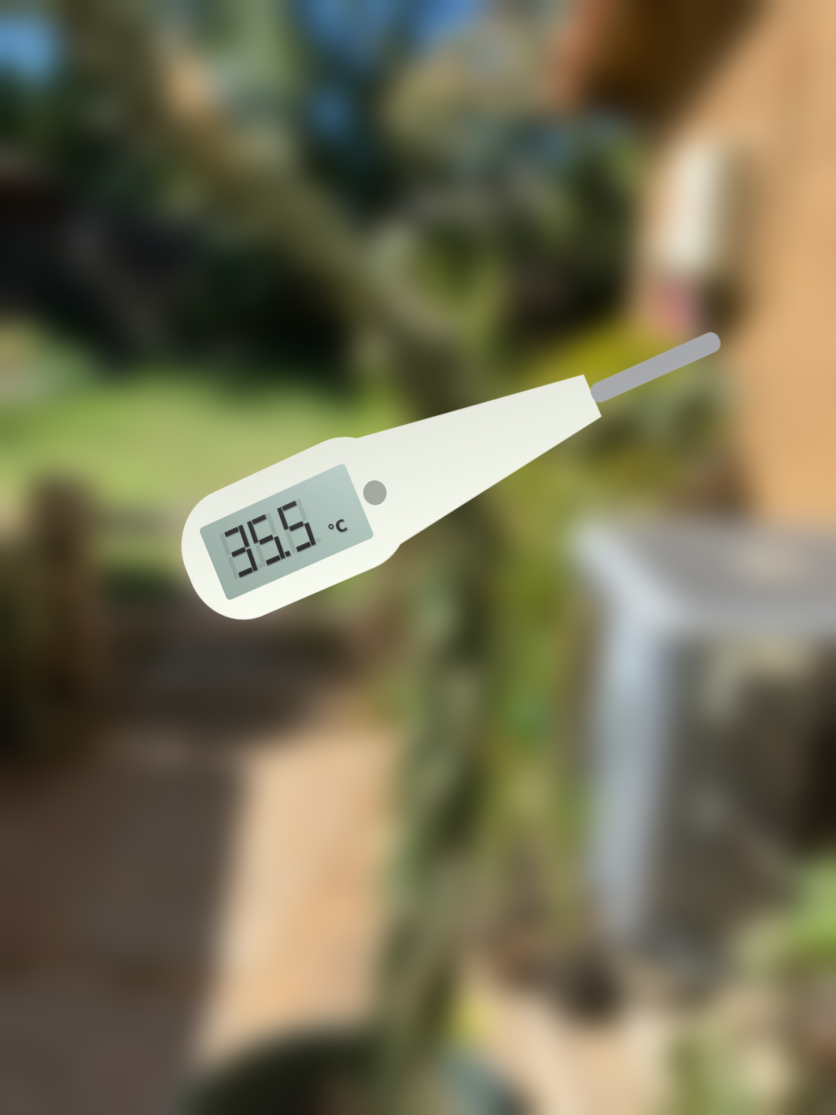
°C 35.5
